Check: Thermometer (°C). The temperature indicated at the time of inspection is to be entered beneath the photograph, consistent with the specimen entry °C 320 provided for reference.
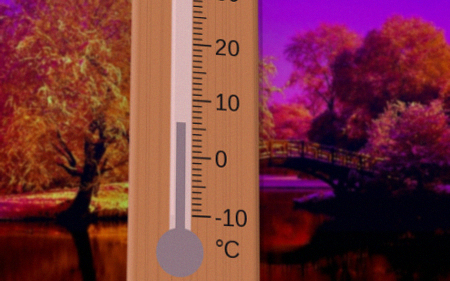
°C 6
